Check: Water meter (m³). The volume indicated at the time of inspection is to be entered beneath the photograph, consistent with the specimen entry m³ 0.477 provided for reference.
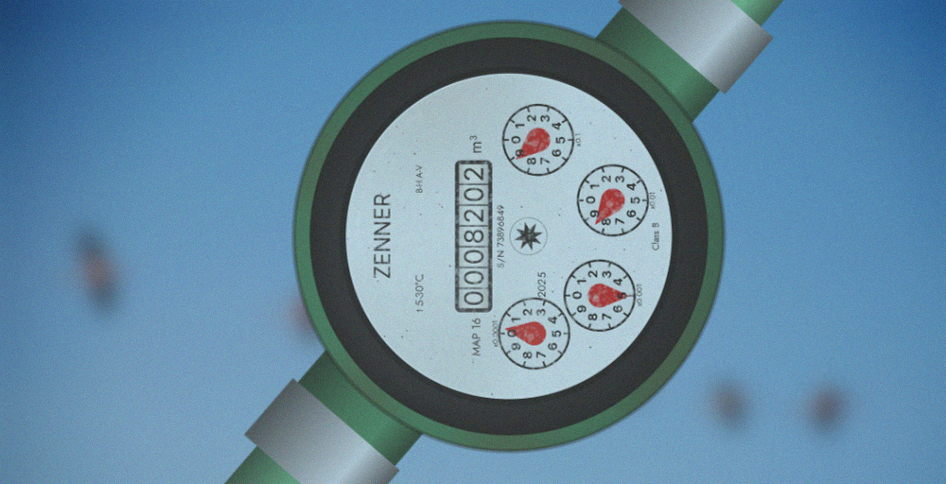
m³ 8202.8850
